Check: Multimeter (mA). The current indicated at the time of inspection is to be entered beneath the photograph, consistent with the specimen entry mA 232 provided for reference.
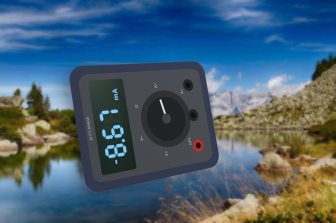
mA -8.67
